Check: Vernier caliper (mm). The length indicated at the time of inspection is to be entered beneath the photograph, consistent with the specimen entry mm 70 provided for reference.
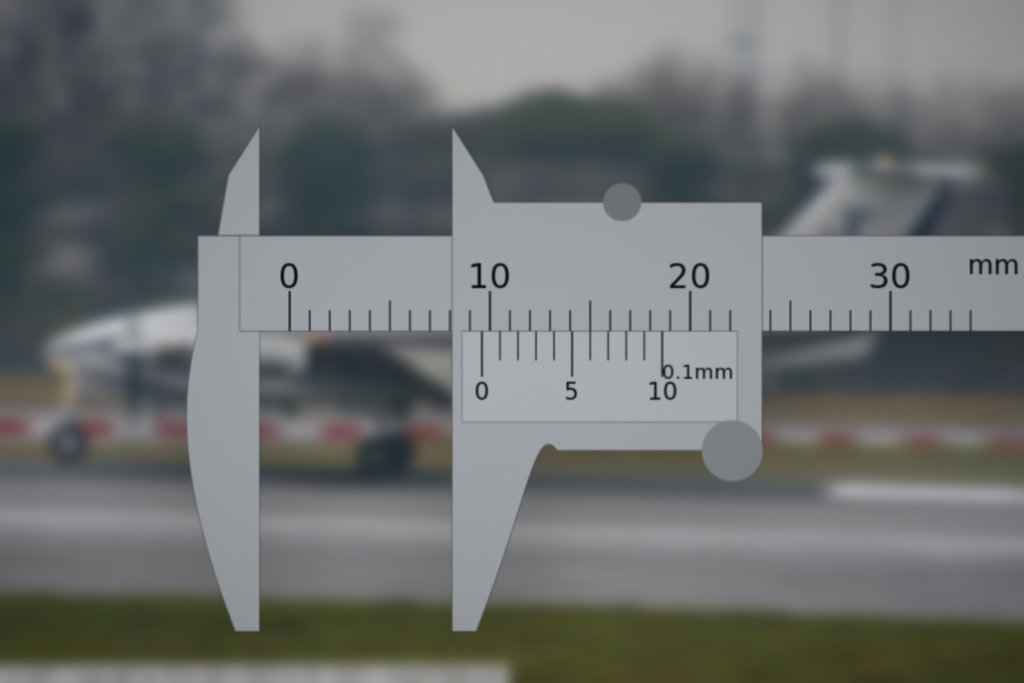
mm 9.6
